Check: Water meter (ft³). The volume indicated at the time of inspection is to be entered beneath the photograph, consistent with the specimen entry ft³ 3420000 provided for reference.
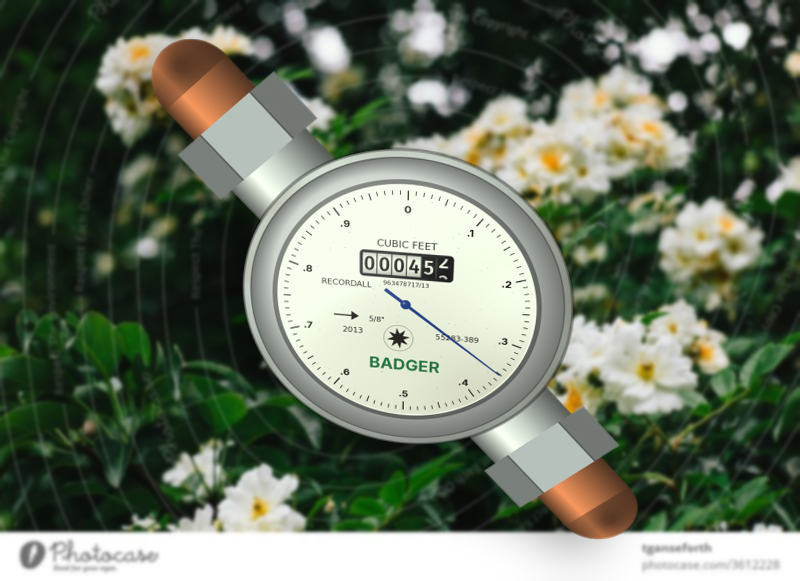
ft³ 452.35
